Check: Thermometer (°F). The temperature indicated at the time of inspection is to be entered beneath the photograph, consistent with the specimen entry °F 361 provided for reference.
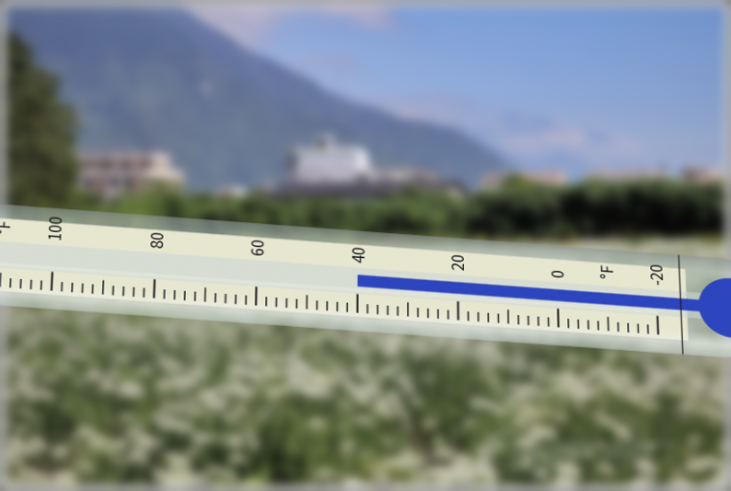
°F 40
